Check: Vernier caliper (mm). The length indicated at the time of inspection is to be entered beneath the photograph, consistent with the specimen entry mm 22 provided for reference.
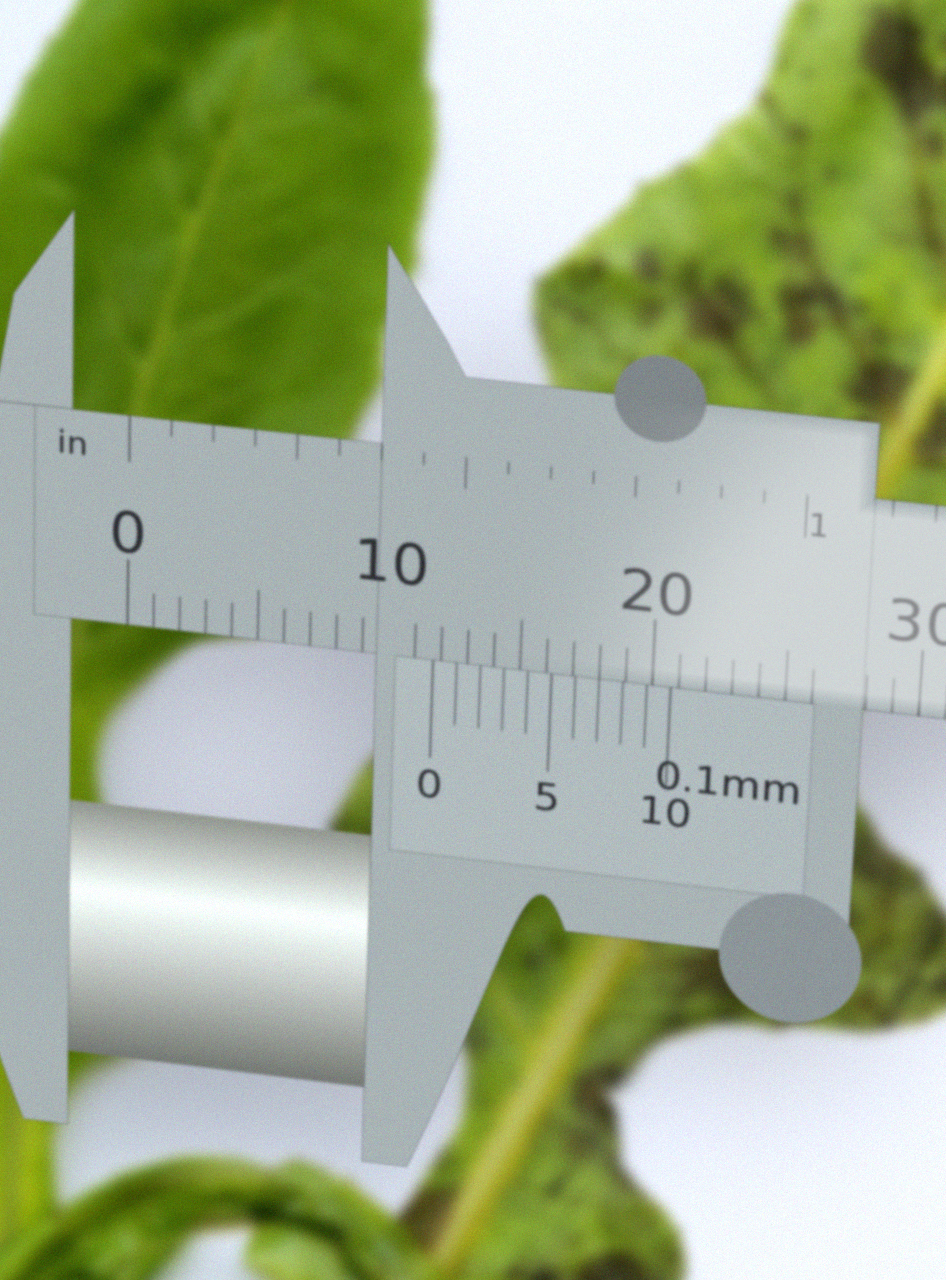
mm 11.7
